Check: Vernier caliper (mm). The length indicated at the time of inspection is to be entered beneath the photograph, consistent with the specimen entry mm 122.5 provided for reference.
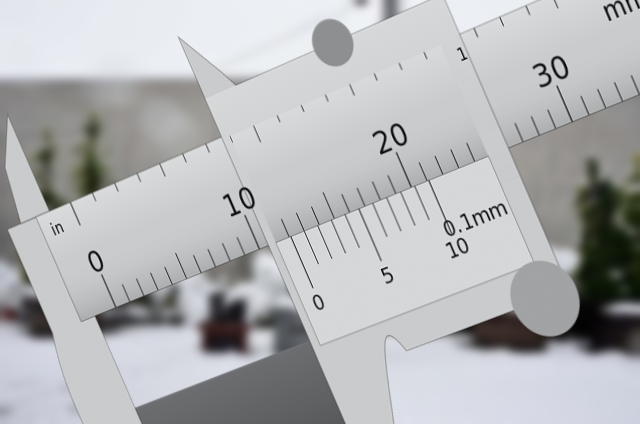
mm 12.1
